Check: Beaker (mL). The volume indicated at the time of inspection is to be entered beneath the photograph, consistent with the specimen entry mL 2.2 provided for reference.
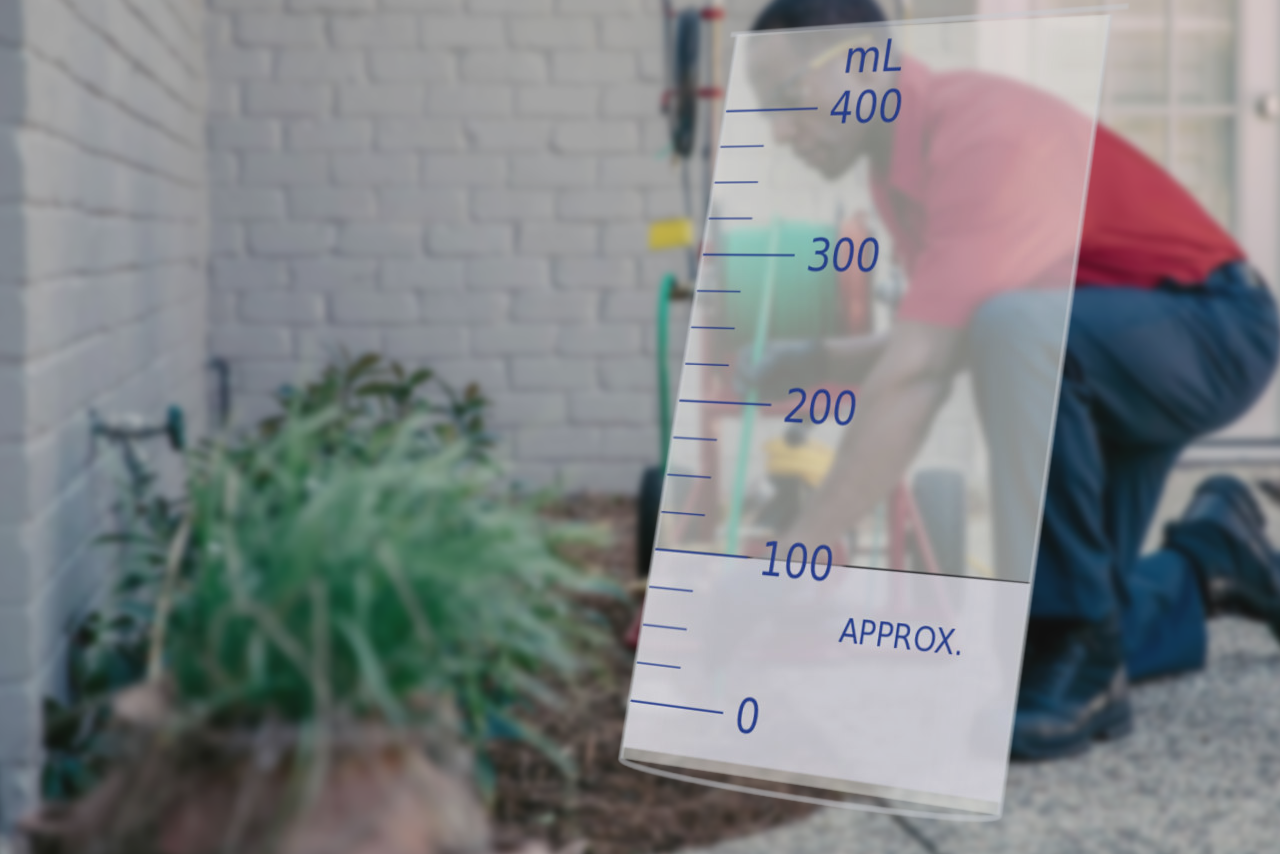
mL 100
